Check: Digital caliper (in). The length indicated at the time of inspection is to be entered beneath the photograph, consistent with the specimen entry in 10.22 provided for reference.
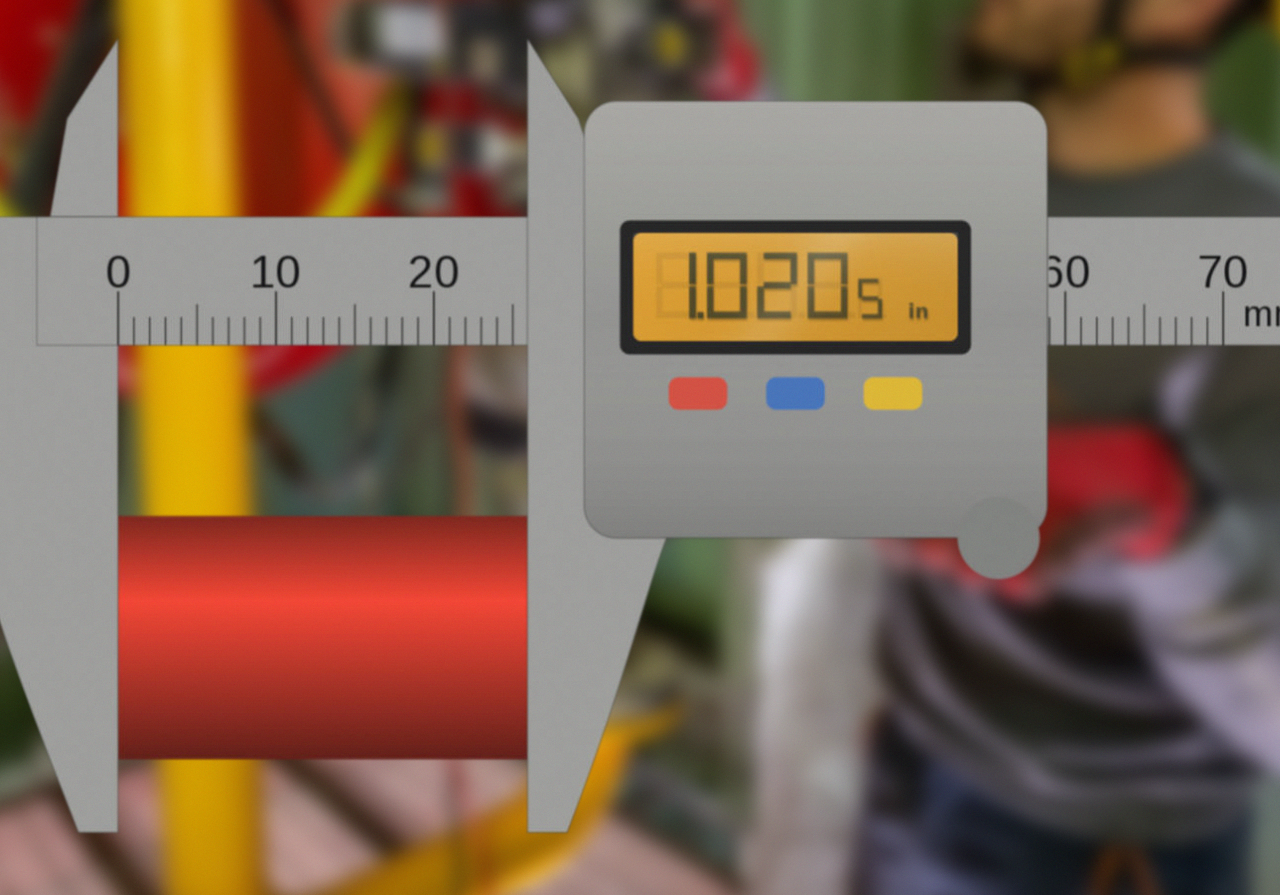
in 1.0205
